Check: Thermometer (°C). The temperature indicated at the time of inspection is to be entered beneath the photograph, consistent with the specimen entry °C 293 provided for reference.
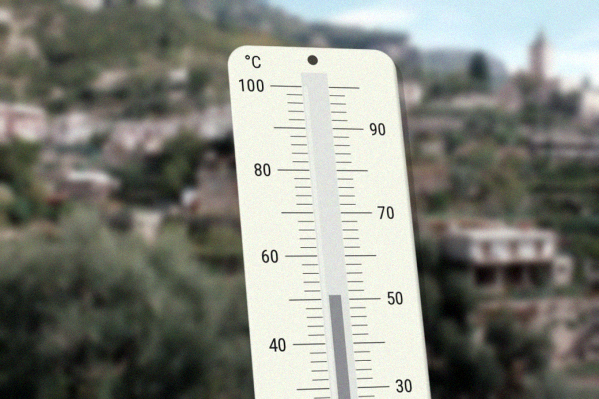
°C 51
